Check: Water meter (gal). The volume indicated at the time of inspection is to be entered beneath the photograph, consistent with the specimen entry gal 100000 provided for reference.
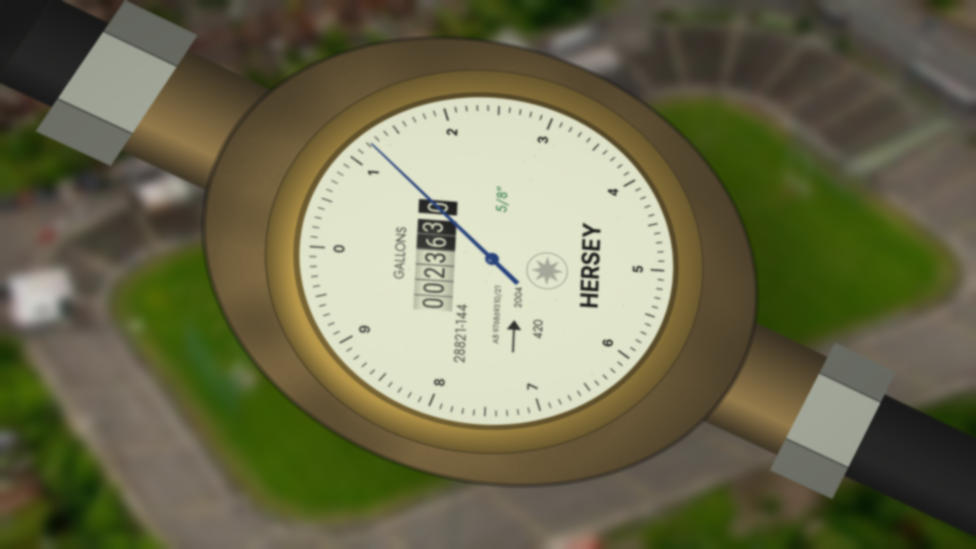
gal 23631.2
